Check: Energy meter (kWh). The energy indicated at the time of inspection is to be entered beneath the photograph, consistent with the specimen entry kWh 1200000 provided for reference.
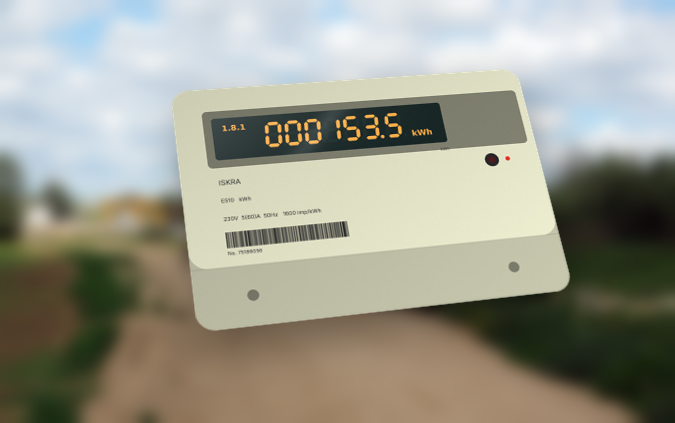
kWh 153.5
